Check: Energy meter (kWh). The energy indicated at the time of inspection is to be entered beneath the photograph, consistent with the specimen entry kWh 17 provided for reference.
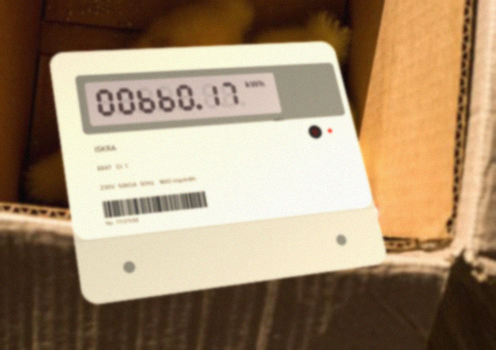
kWh 660.17
